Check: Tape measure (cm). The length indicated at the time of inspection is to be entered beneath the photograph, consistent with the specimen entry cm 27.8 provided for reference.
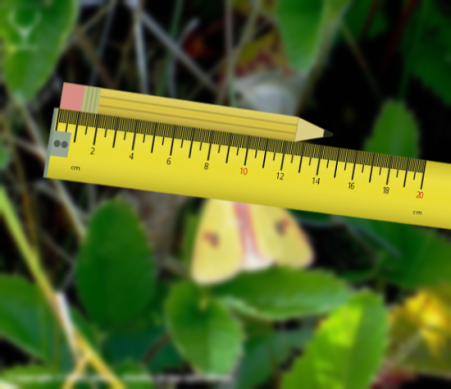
cm 14.5
